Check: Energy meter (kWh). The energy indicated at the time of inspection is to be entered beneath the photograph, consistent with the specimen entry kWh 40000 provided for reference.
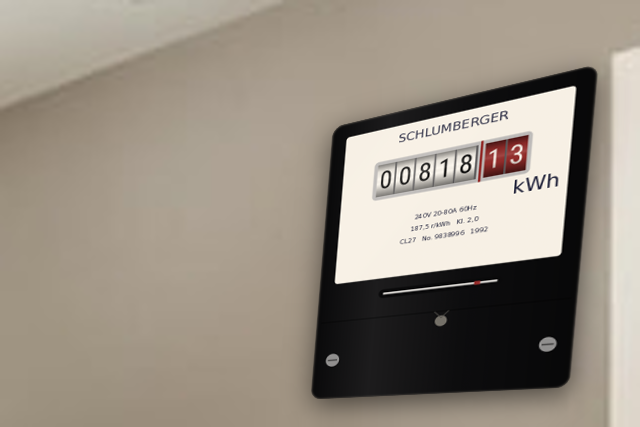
kWh 818.13
